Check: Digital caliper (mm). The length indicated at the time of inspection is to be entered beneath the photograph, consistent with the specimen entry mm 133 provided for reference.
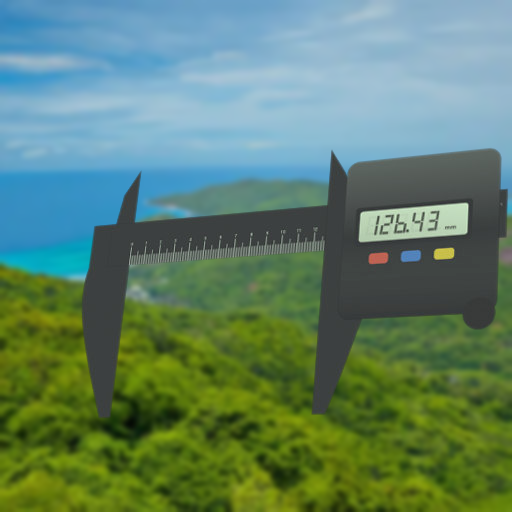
mm 126.43
